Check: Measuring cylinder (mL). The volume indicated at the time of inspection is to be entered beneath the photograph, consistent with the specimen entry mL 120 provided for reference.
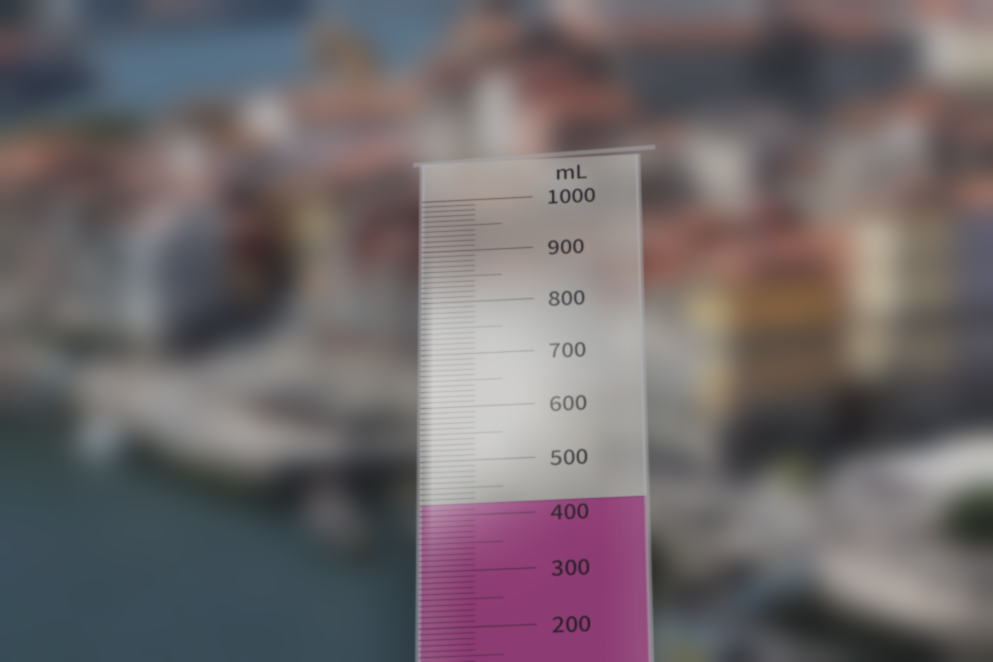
mL 420
